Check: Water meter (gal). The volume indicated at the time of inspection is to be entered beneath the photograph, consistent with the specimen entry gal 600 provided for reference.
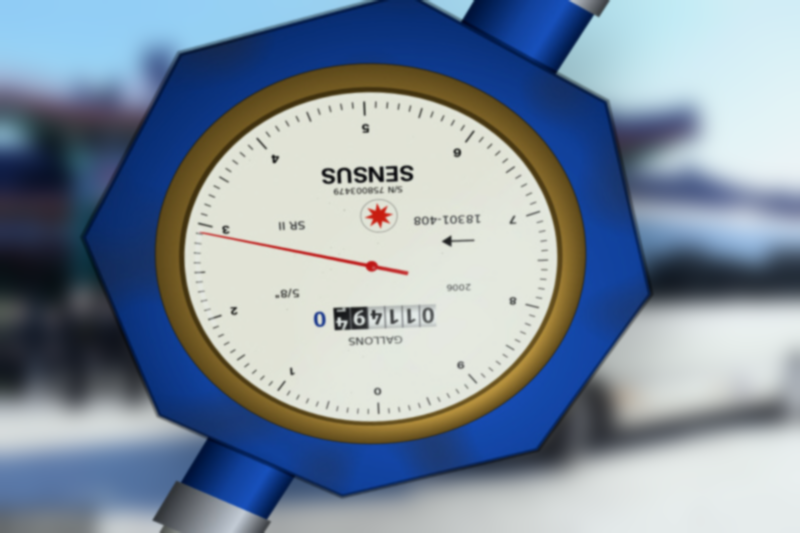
gal 114942.9
